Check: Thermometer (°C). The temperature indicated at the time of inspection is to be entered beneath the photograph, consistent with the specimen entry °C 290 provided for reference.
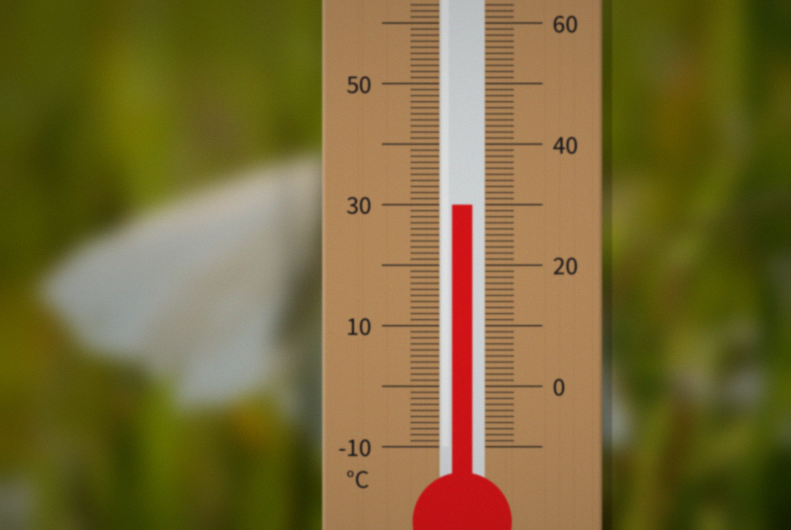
°C 30
